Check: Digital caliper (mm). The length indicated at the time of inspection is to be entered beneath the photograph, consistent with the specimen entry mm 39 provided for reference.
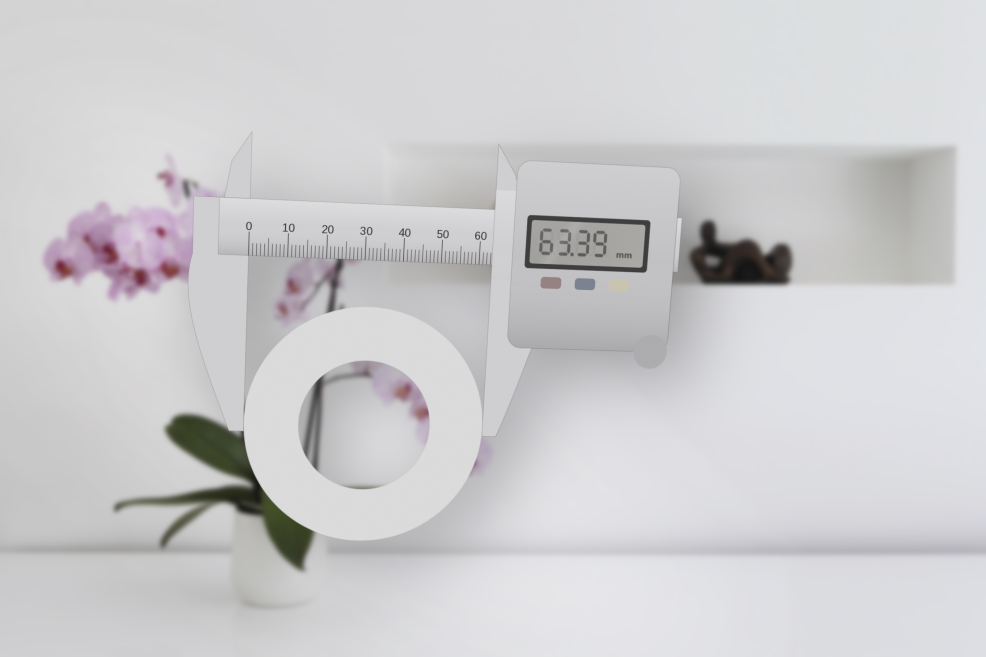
mm 63.39
